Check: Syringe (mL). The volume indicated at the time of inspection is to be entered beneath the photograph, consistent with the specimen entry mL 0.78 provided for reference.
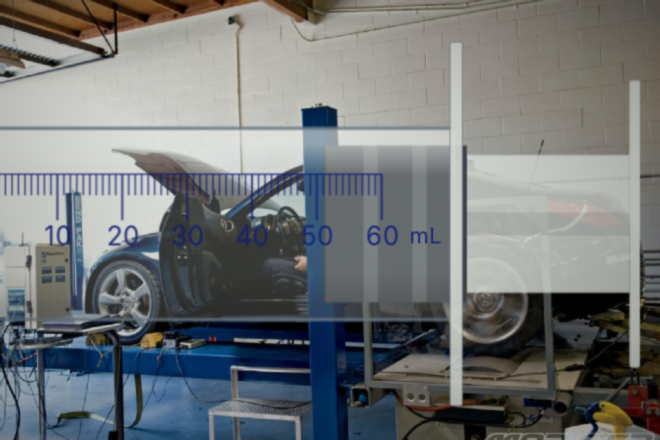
mL 51
